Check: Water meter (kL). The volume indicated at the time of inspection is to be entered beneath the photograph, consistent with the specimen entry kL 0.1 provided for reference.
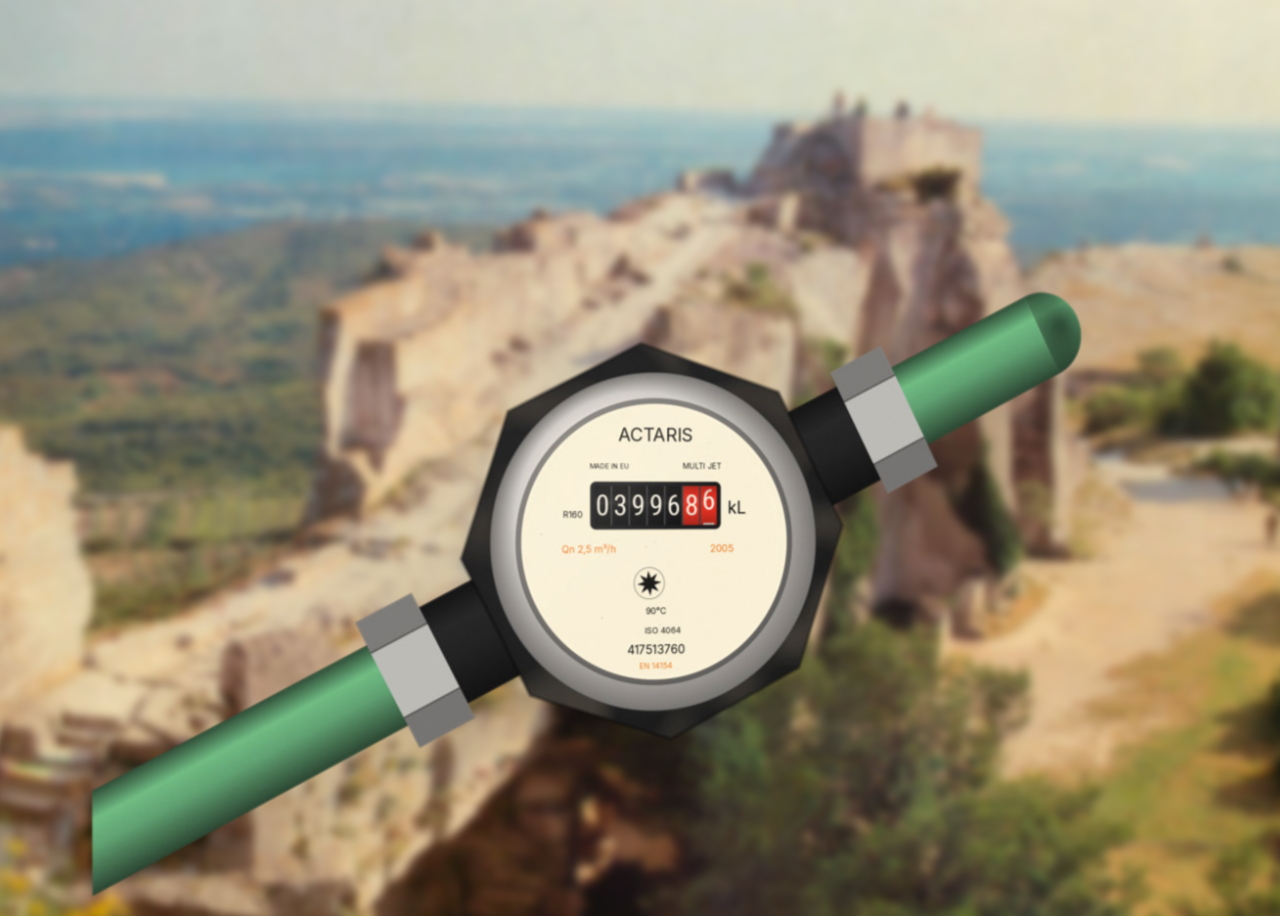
kL 3996.86
